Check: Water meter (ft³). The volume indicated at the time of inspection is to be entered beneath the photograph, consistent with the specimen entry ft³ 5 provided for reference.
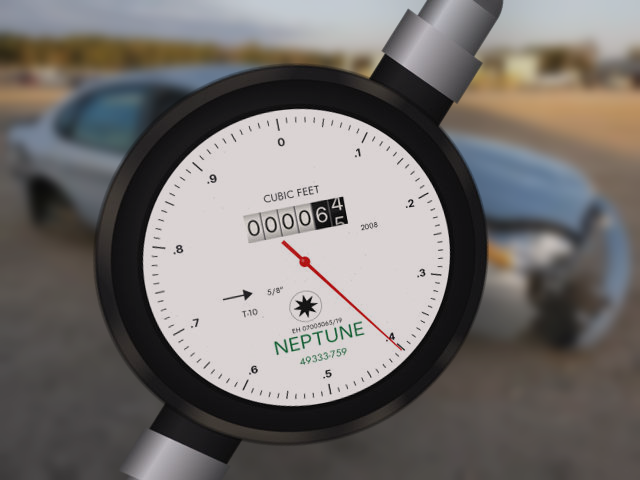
ft³ 64.40
